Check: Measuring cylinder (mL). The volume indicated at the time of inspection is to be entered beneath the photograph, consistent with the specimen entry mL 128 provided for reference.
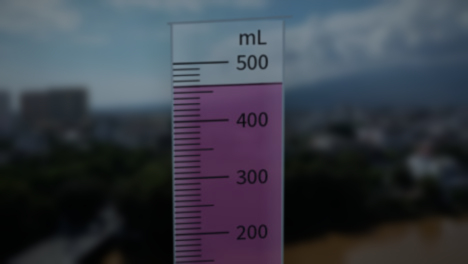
mL 460
